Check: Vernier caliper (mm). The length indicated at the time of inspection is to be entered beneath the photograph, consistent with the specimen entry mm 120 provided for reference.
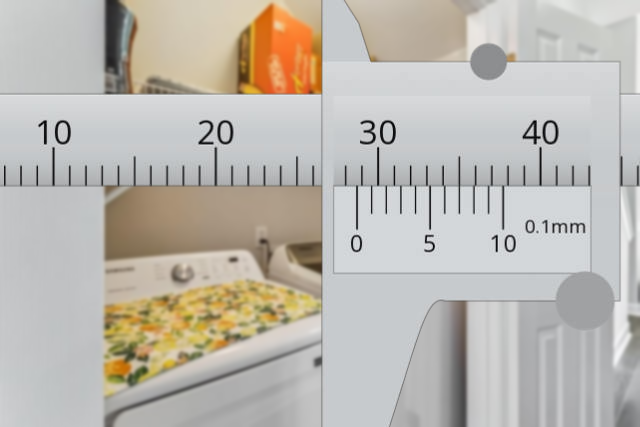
mm 28.7
